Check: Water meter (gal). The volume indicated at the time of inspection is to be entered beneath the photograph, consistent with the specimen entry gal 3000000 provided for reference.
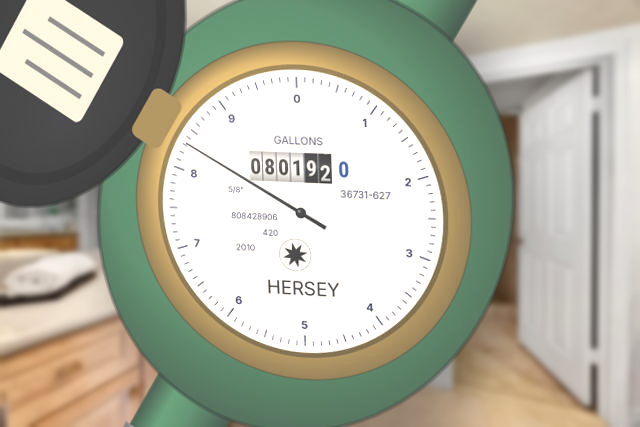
gal 801918.3
